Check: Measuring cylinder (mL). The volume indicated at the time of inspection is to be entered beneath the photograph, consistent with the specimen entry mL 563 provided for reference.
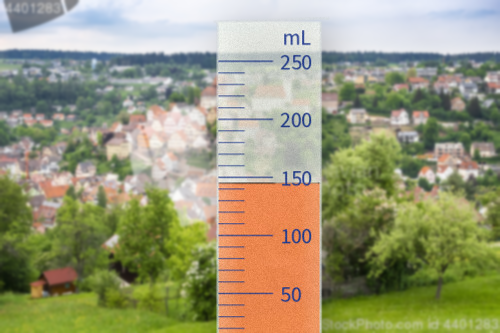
mL 145
